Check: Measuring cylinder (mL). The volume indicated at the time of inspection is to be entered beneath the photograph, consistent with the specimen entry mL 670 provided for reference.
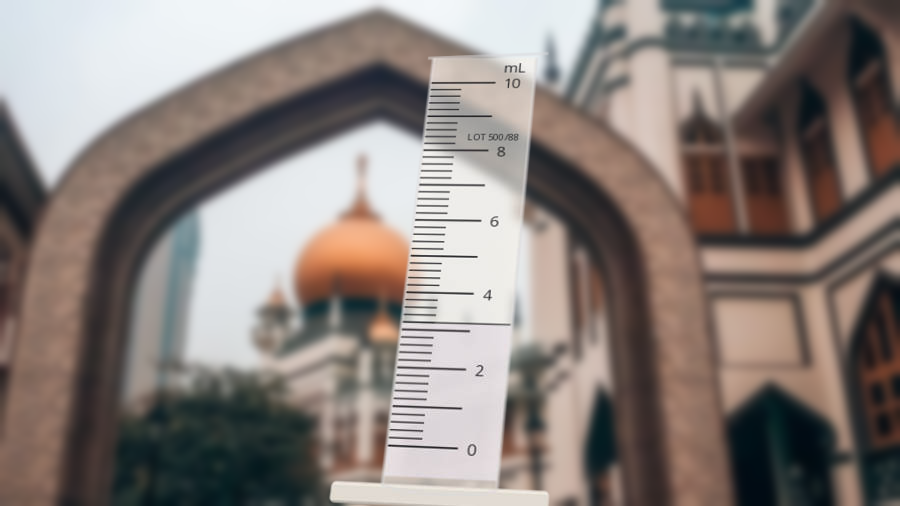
mL 3.2
